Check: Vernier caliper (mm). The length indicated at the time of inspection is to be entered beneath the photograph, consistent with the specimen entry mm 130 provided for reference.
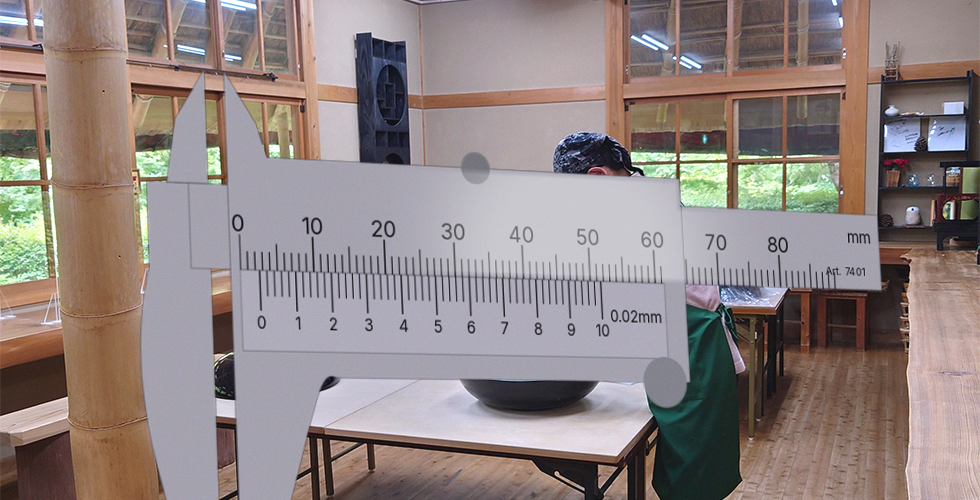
mm 2.6
